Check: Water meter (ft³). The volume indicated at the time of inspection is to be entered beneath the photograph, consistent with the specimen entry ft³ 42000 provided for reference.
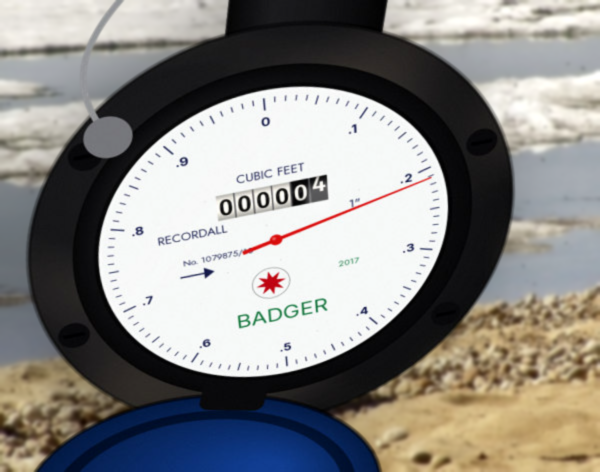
ft³ 4.21
